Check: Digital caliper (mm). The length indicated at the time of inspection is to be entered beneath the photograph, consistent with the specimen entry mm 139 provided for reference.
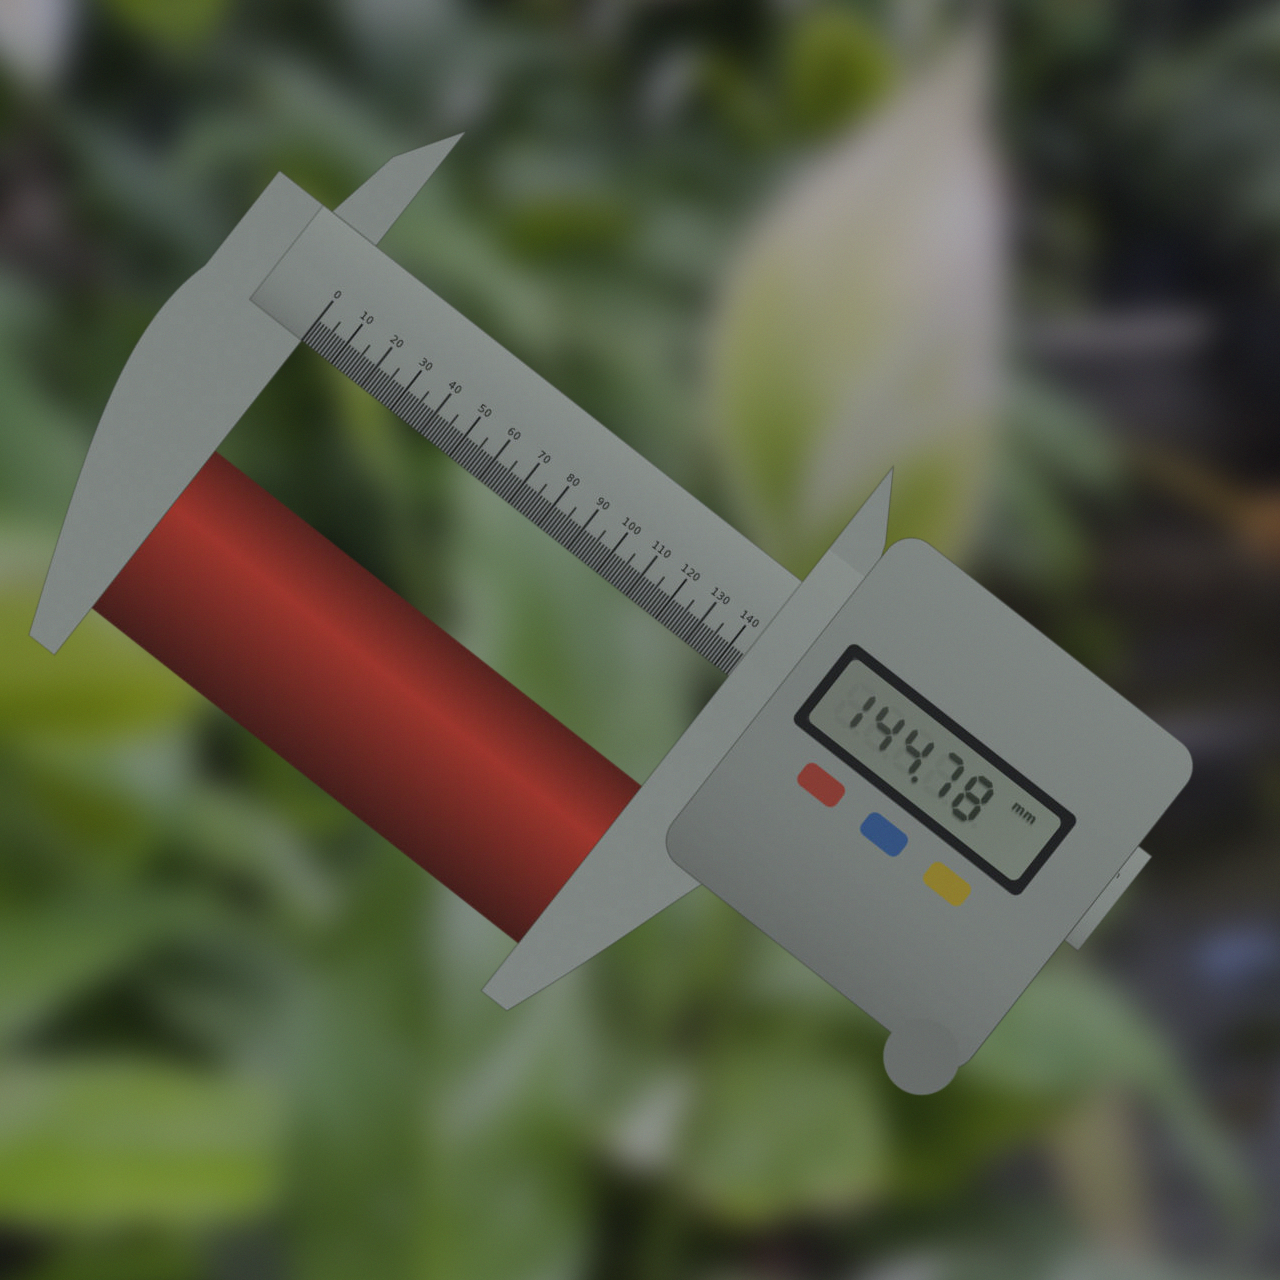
mm 144.78
